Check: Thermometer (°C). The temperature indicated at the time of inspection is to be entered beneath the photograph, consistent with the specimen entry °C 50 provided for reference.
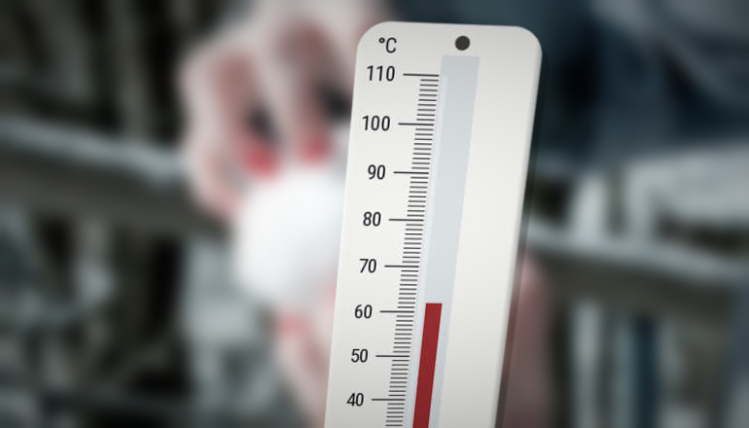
°C 62
